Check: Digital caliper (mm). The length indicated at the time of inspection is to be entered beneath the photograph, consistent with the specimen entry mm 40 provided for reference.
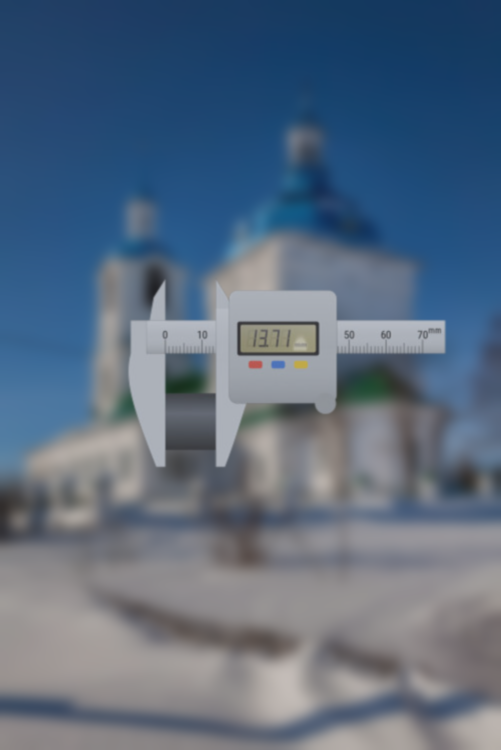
mm 13.71
